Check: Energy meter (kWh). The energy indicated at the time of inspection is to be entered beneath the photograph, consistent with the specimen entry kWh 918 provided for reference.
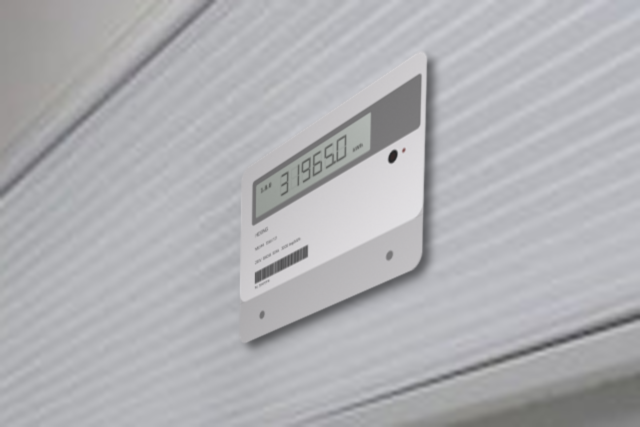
kWh 31965.0
